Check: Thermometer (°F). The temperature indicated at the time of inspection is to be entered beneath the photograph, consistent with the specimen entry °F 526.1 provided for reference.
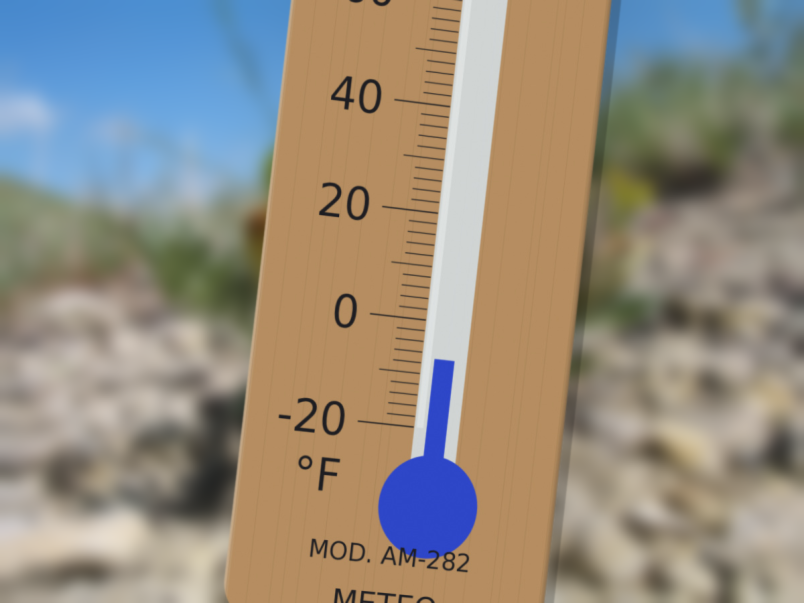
°F -7
